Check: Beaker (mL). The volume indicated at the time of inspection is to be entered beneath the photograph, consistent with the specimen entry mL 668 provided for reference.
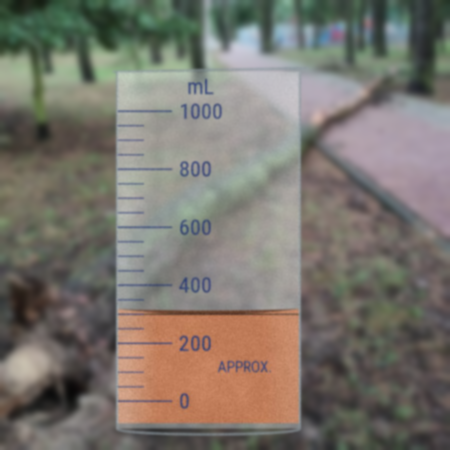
mL 300
